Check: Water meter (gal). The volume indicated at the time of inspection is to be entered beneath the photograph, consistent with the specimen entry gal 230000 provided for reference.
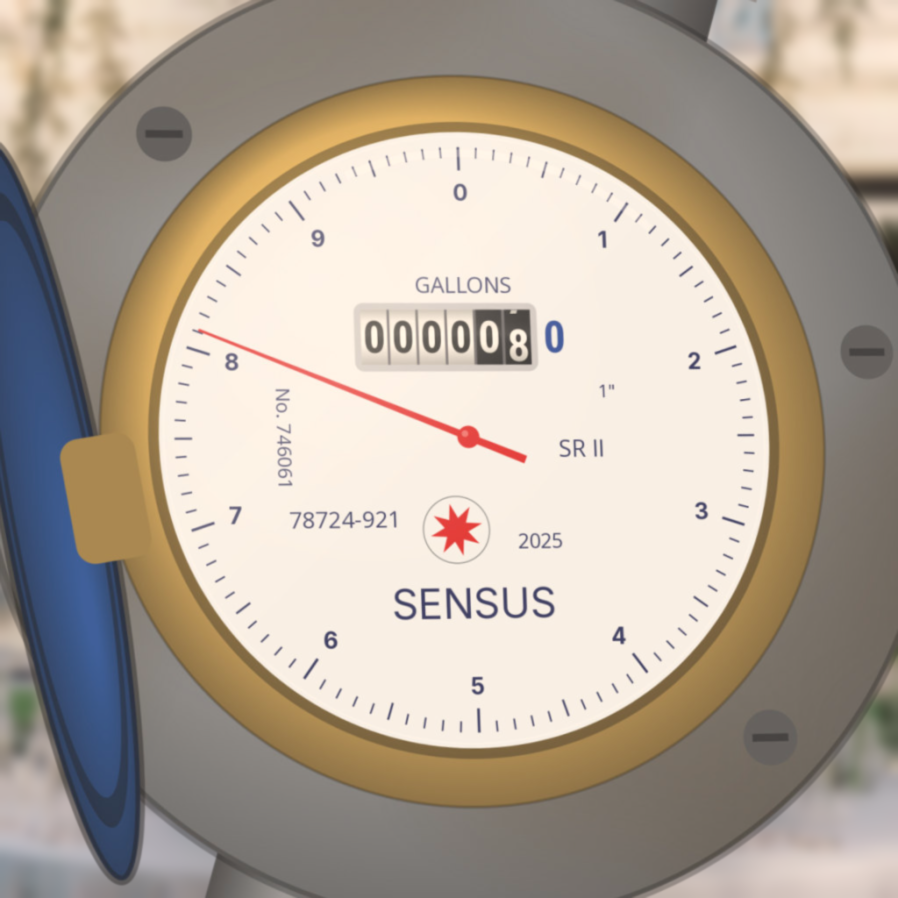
gal 78.1
